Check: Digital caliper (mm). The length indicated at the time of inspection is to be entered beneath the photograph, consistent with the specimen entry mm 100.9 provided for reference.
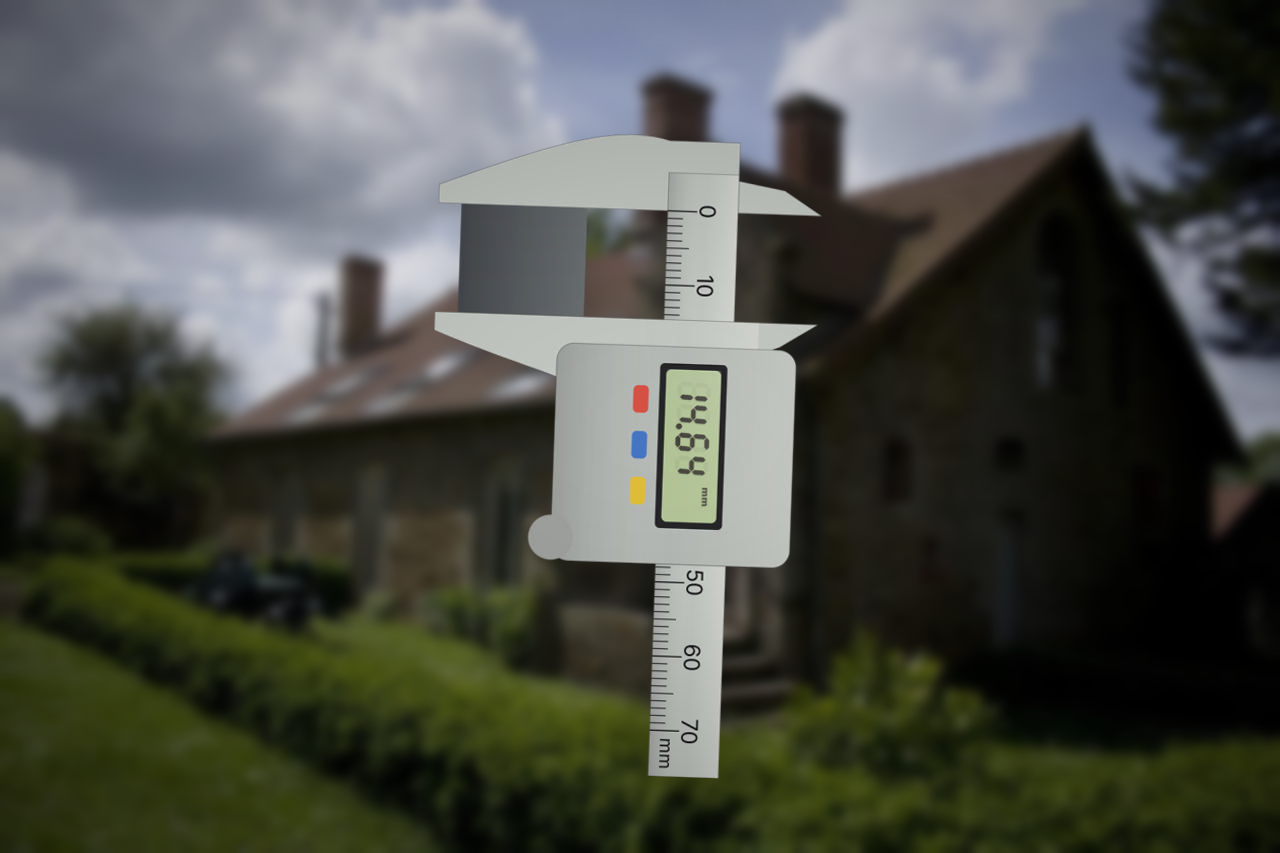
mm 14.64
